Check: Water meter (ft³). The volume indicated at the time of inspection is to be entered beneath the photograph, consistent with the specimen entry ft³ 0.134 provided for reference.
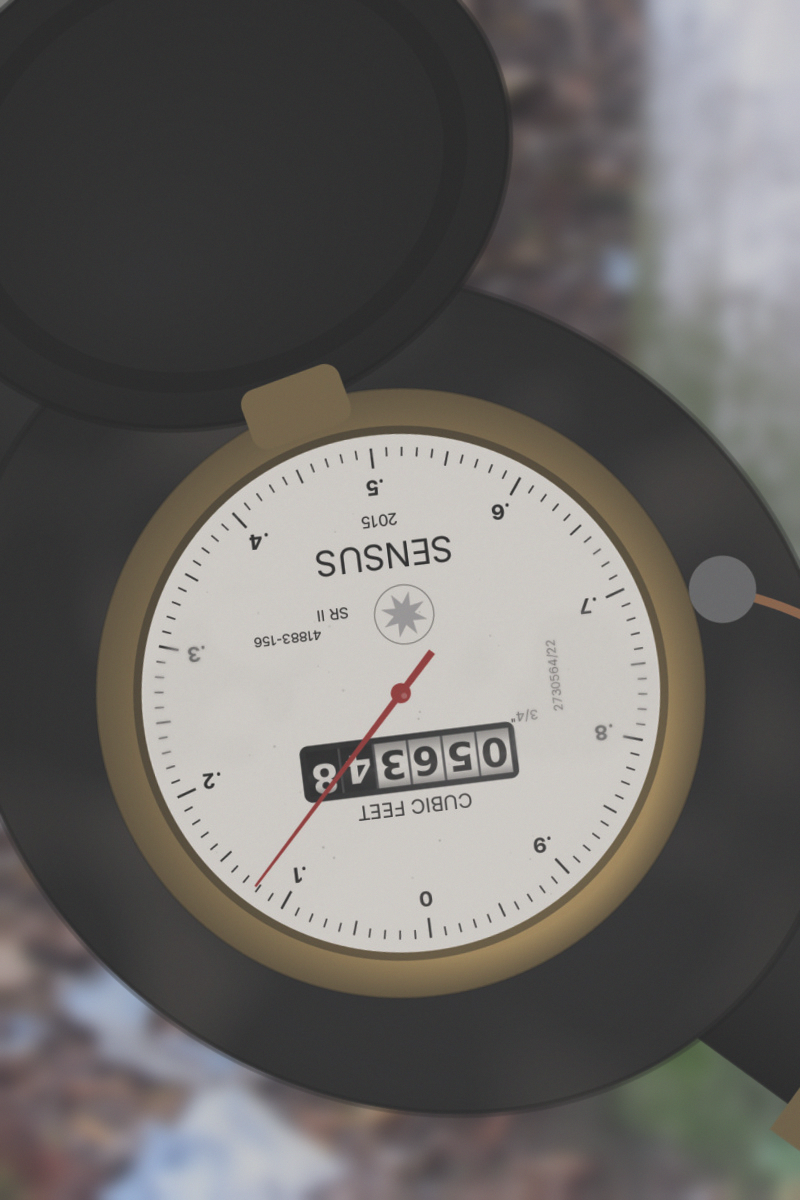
ft³ 56348.12
